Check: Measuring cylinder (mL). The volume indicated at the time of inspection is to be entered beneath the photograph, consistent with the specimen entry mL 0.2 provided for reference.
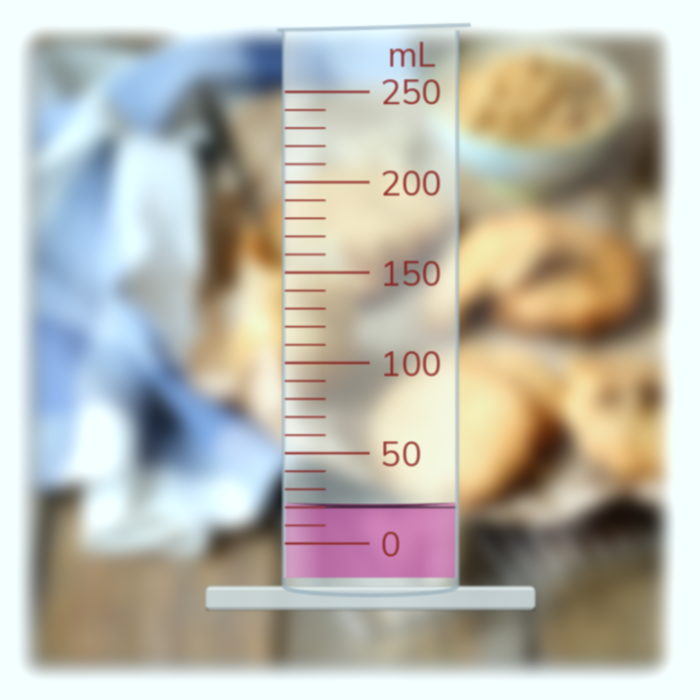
mL 20
